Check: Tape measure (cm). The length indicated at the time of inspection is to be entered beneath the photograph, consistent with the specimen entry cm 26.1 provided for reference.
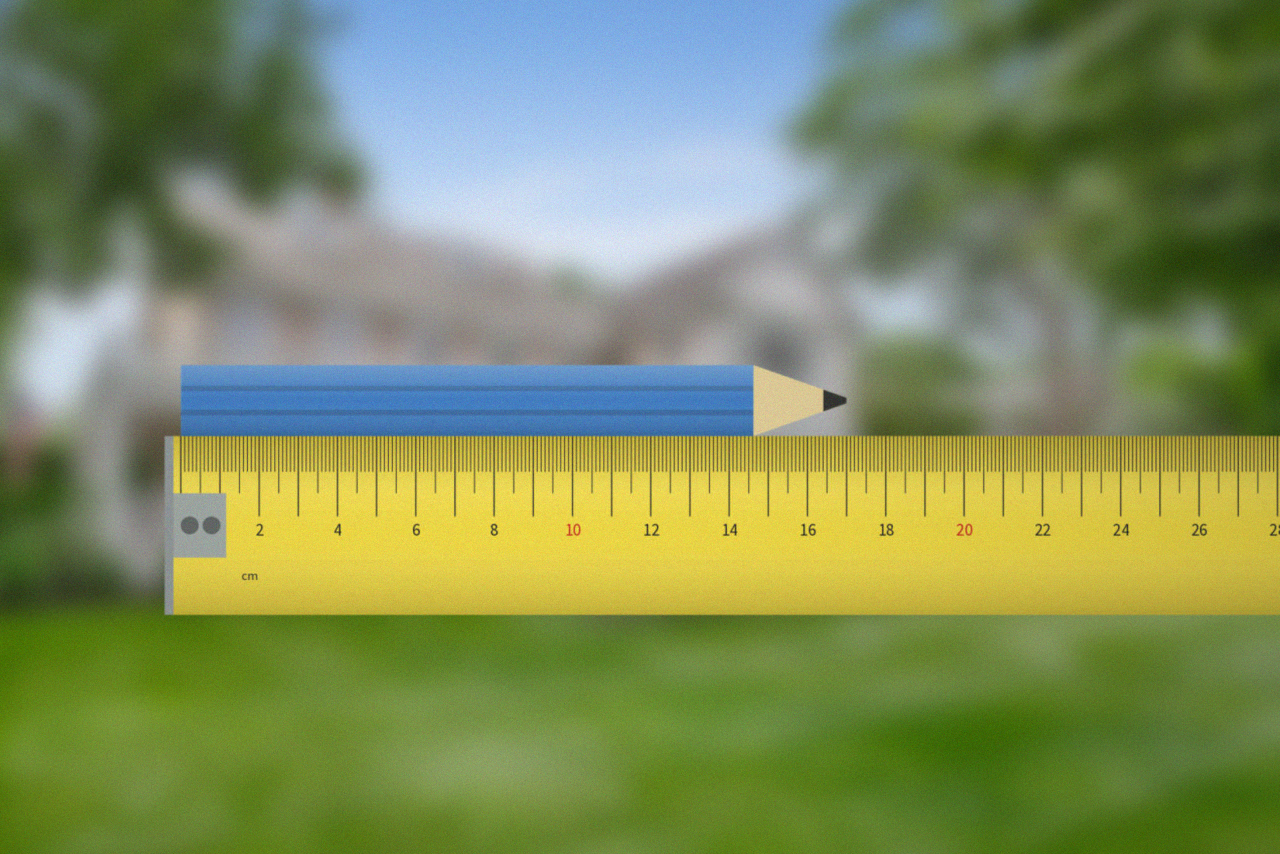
cm 17
